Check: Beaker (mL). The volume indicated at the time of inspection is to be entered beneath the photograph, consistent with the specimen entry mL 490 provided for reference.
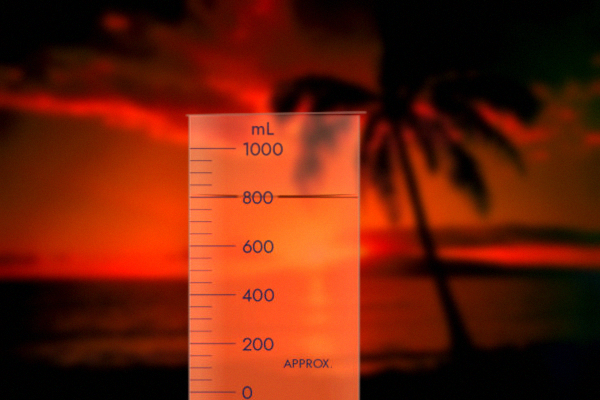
mL 800
